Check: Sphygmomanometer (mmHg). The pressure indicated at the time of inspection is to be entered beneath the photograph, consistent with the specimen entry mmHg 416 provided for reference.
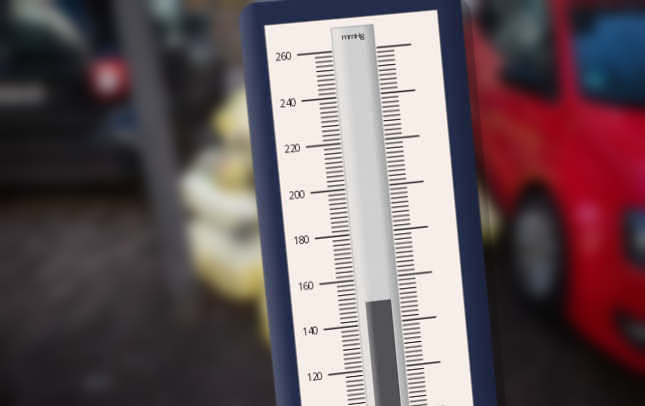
mmHg 150
